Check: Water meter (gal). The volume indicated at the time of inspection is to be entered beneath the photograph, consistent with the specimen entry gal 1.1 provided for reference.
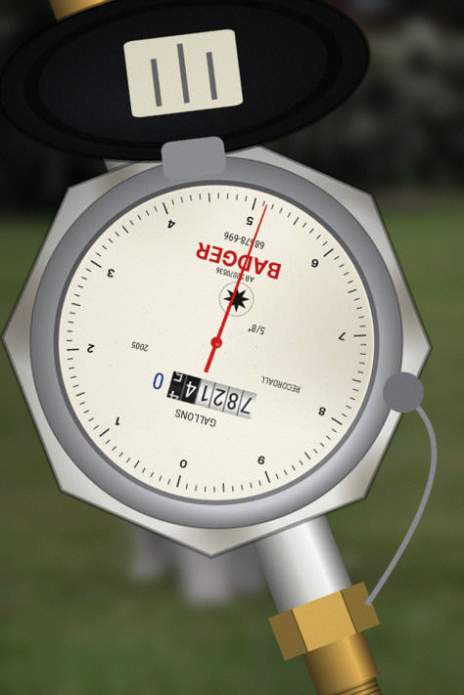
gal 7821445.1
